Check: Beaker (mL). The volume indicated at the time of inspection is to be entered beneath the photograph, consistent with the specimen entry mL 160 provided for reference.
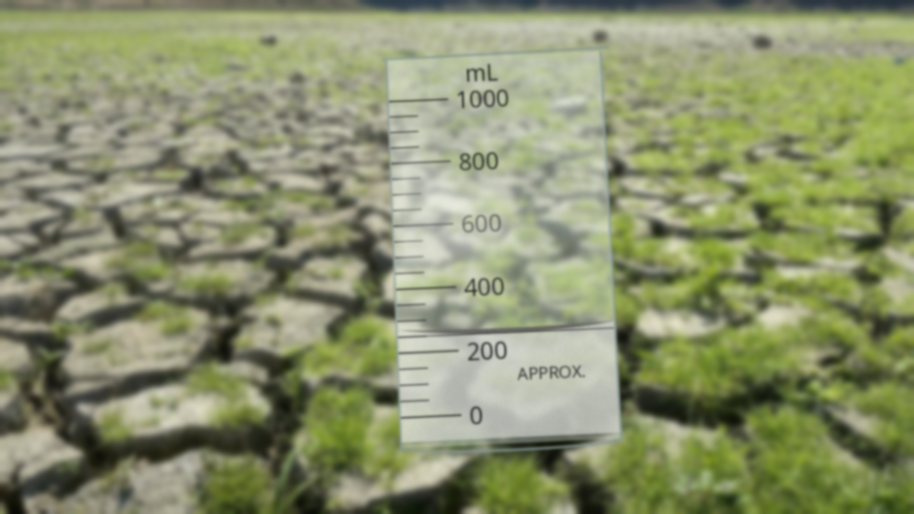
mL 250
